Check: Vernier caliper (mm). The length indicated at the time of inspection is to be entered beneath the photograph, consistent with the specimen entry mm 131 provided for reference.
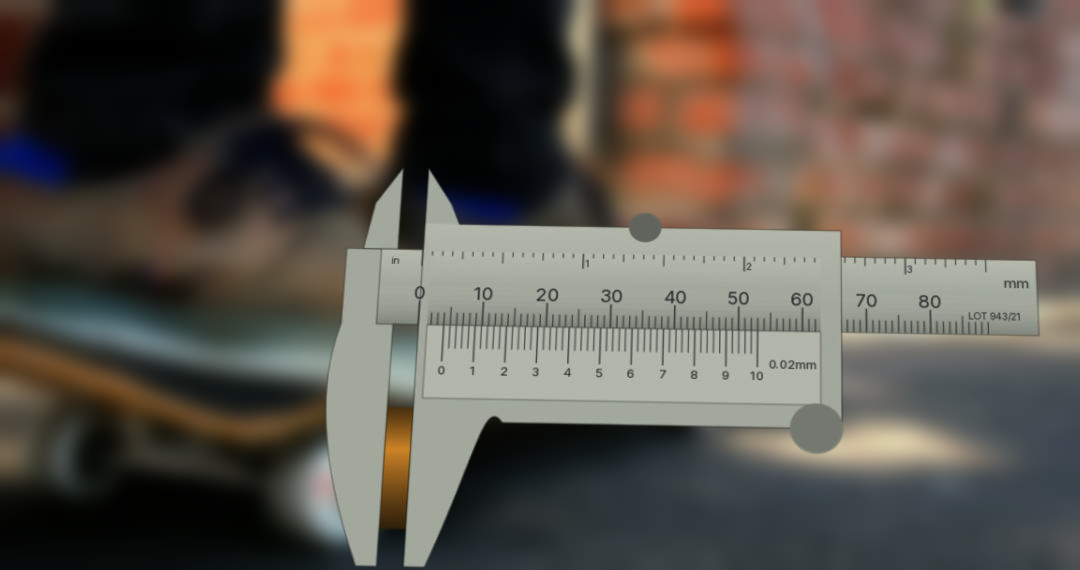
mm 4.0
